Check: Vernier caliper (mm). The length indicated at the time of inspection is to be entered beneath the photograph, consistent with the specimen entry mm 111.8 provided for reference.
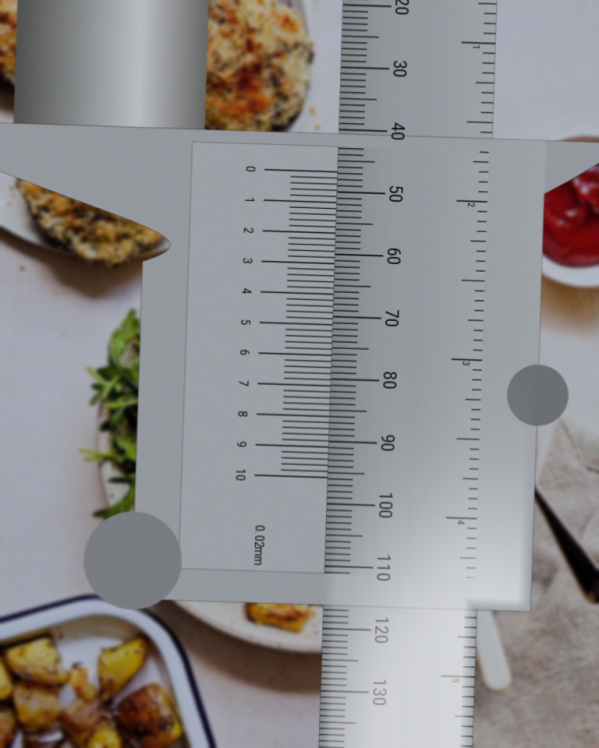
mm 46.8
